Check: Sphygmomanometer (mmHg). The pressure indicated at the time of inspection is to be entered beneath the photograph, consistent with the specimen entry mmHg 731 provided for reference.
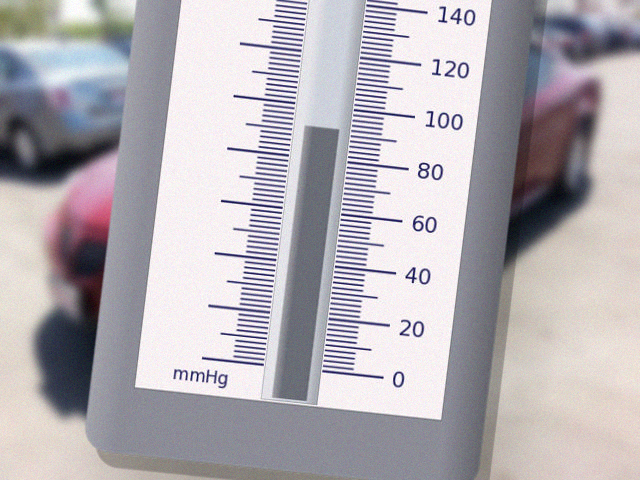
mmHg 92
